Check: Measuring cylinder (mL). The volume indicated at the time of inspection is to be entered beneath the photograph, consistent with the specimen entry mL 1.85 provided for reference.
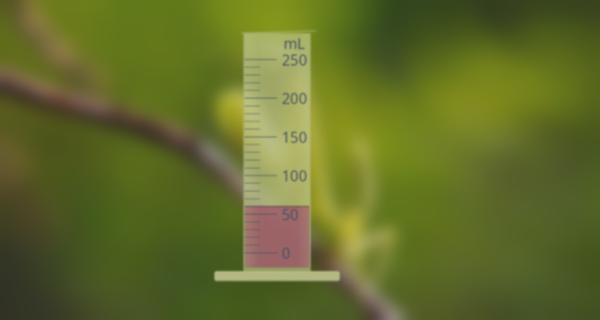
mL 60
